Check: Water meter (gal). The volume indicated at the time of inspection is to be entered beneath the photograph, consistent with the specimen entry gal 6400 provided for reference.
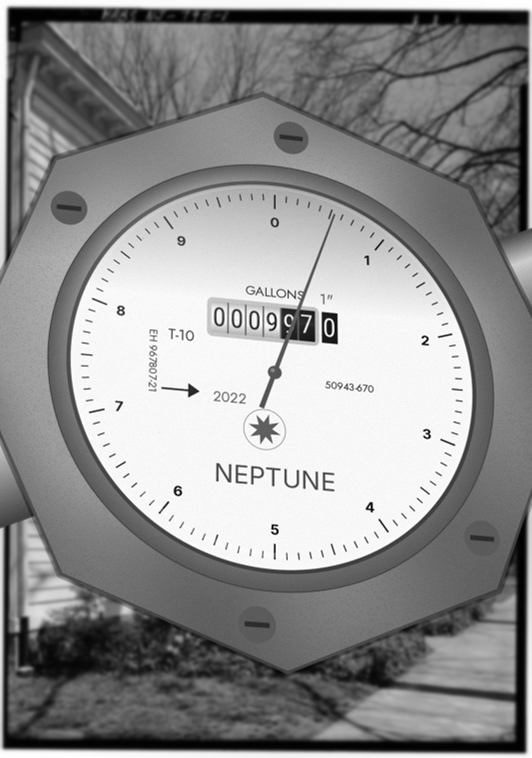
gal 9970.5
